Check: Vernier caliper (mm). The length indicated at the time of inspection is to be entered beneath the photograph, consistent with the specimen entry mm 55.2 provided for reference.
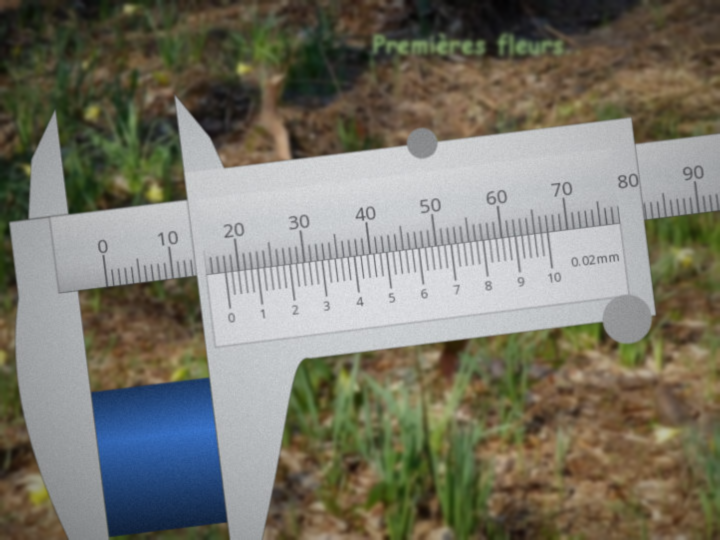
mm 18.0
